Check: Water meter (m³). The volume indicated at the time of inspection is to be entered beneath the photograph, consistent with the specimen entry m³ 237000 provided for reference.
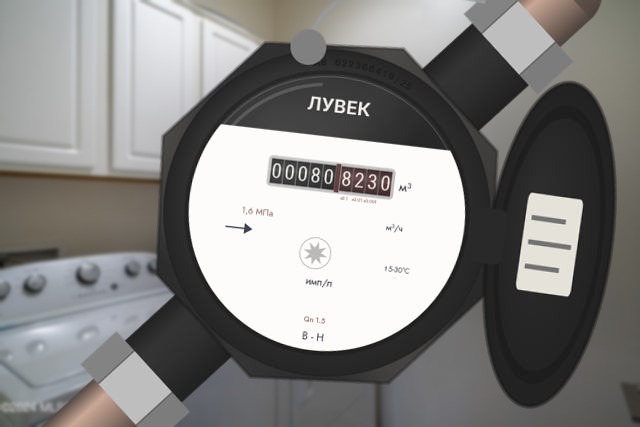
m³ 80.8230
